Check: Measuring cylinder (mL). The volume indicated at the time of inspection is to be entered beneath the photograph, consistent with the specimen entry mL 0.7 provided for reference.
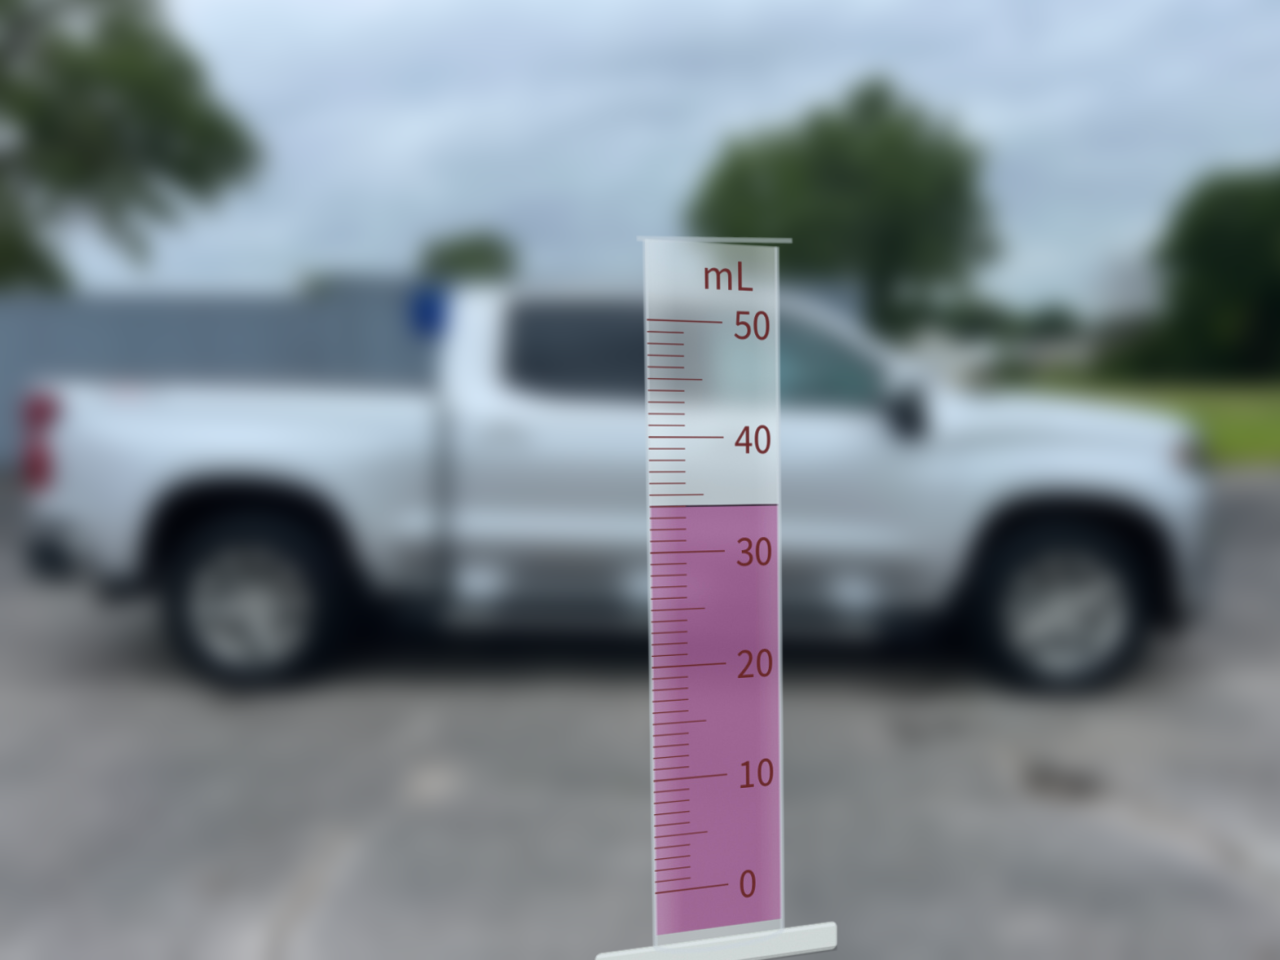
mL 34
